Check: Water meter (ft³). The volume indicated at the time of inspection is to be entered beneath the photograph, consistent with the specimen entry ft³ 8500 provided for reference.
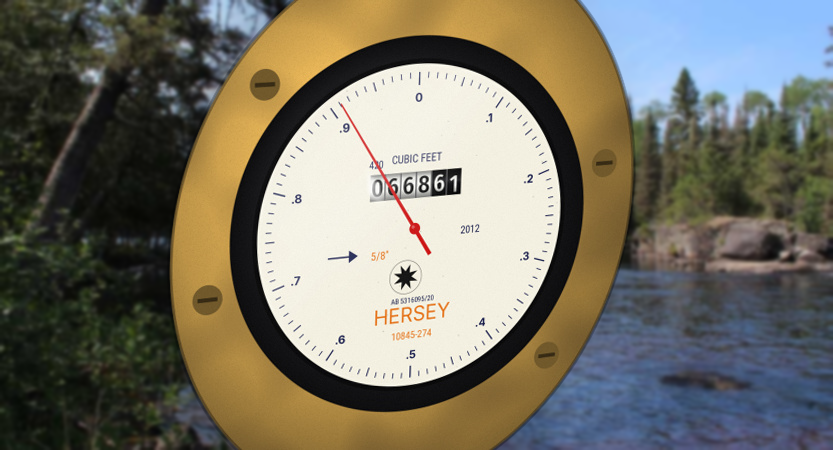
ft³ 66860.91
